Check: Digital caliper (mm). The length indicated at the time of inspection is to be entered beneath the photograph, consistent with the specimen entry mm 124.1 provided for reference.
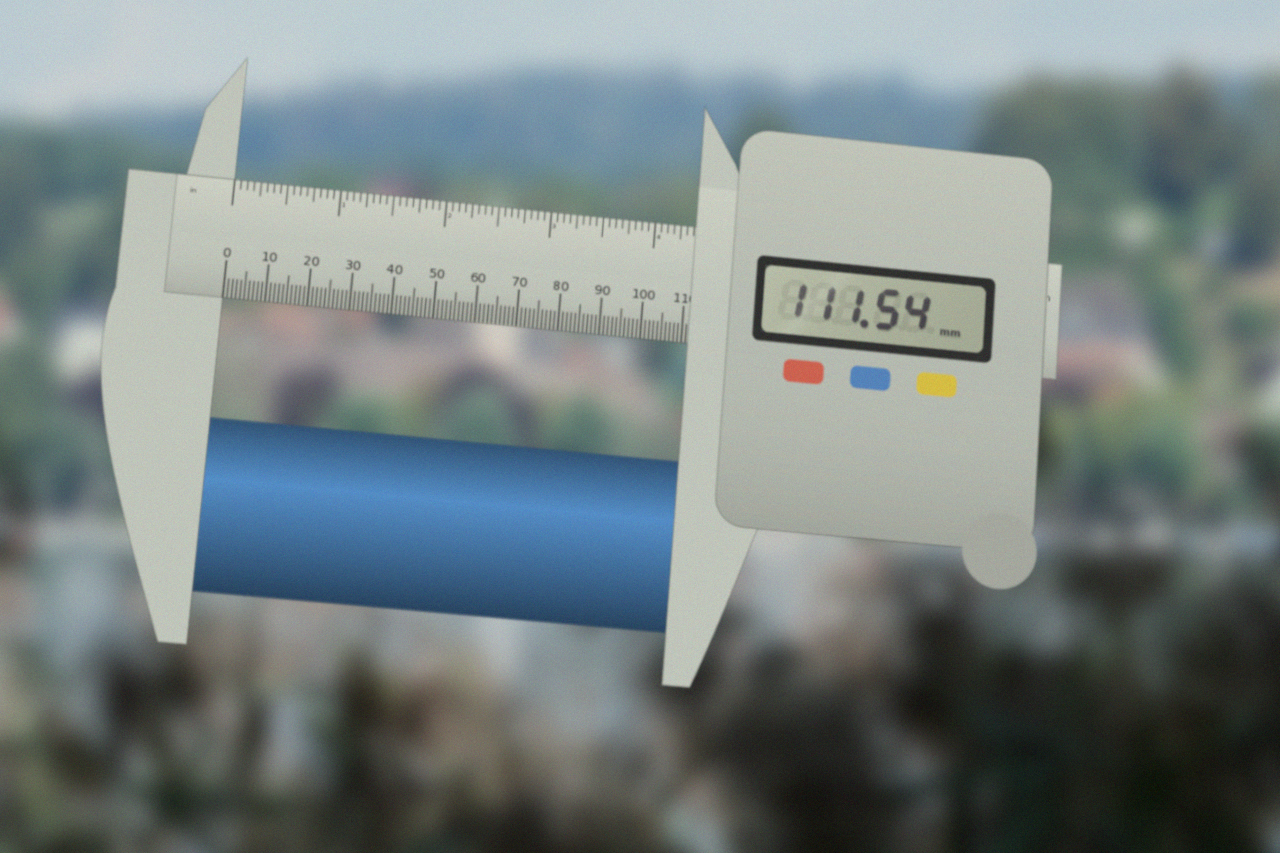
mm 111.54
